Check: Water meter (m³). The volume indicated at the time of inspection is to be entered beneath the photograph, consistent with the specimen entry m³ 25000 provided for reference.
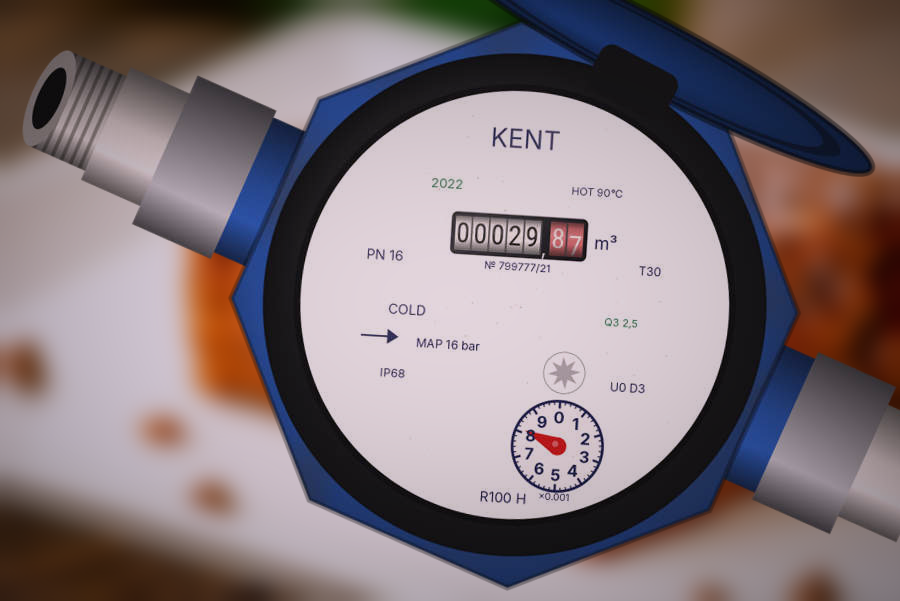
m³ 29.868
